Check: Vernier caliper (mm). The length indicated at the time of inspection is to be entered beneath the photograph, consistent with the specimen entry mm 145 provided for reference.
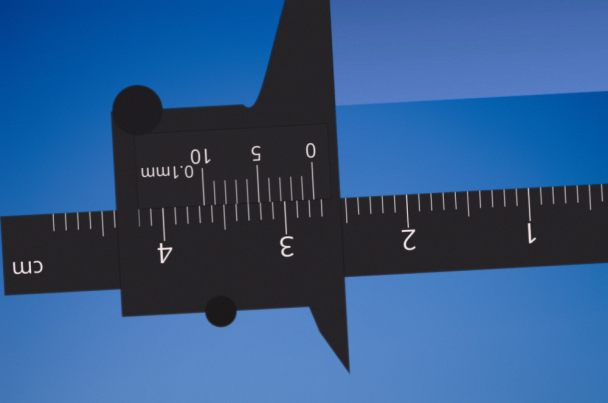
mm 27.6
